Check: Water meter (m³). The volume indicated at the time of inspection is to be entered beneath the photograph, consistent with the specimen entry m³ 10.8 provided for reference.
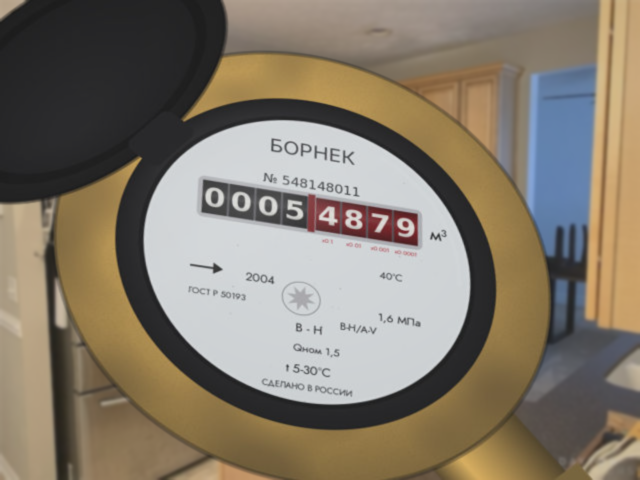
m³ 5.4879
